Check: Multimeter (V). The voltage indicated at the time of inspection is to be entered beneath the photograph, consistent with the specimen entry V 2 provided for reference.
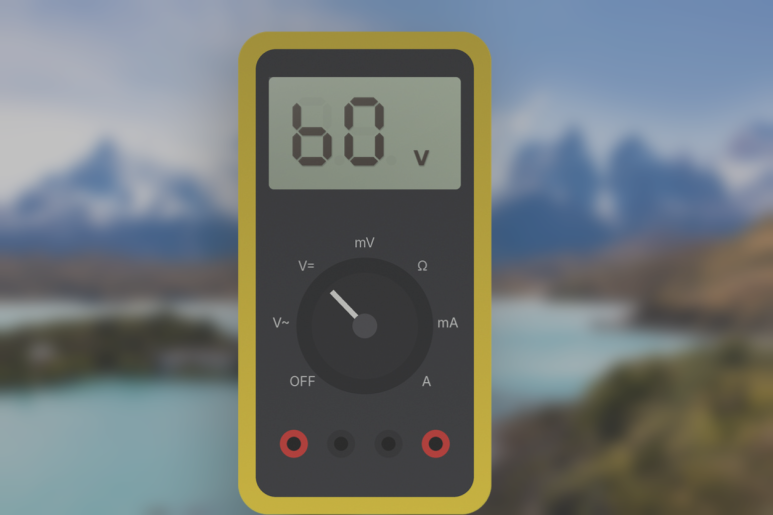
V 60
